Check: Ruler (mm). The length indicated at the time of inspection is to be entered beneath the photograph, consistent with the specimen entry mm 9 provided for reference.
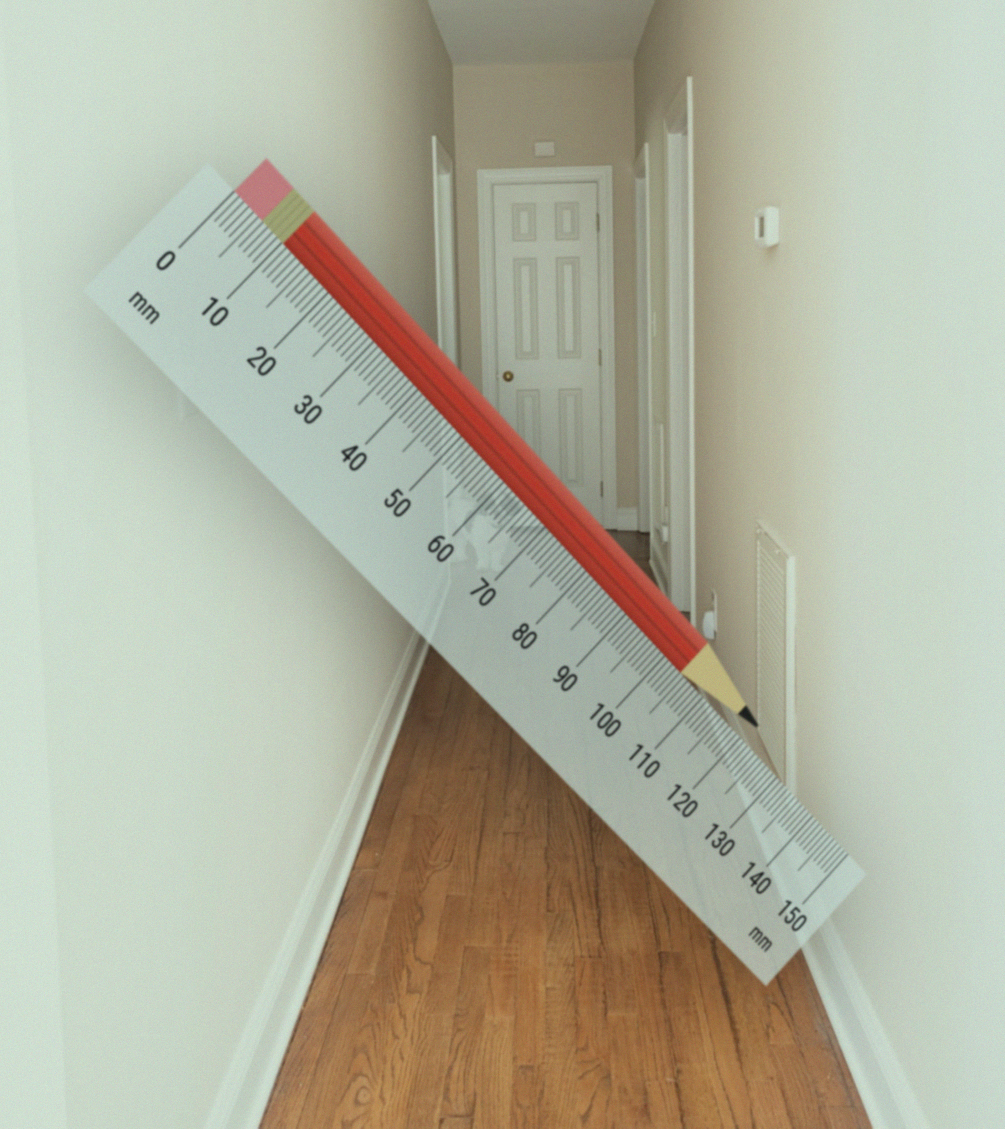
mm 121
